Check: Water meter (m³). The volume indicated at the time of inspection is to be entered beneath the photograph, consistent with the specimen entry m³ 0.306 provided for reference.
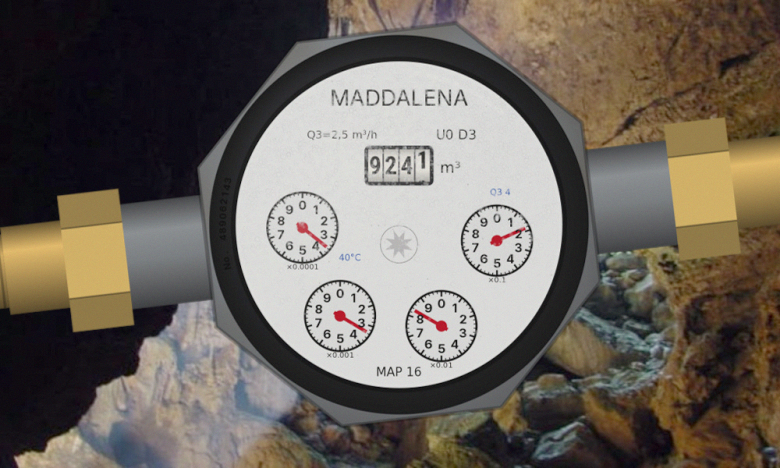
m³ 9241.1833
